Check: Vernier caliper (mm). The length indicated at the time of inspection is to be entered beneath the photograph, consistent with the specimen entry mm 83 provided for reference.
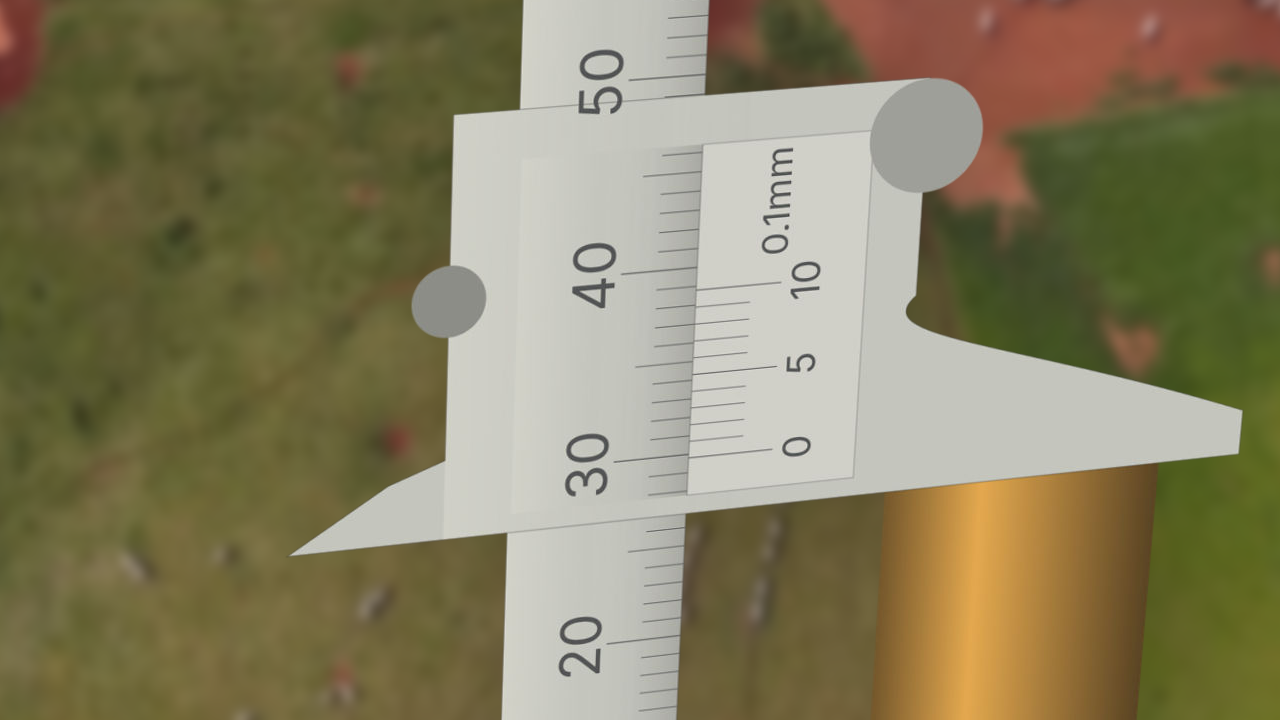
mm 29.8
